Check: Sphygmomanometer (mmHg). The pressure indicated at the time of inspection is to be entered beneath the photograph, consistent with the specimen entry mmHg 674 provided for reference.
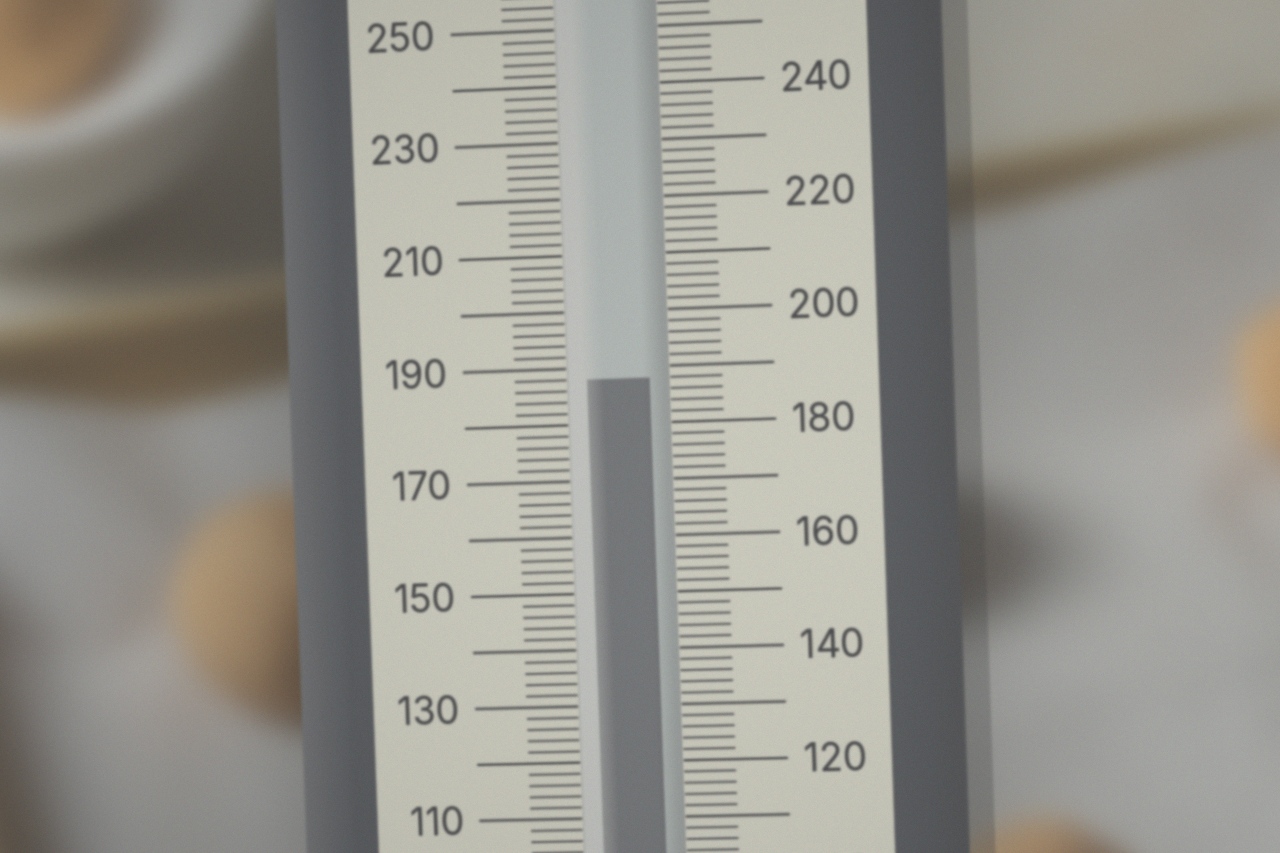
mmHg 188
